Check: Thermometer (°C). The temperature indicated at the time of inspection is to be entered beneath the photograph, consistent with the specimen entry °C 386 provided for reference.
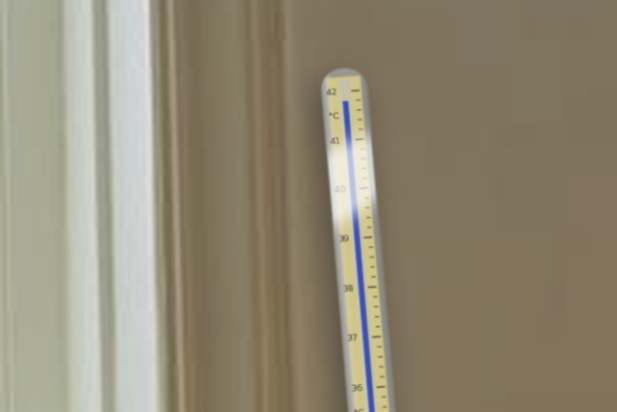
°C 41.8
